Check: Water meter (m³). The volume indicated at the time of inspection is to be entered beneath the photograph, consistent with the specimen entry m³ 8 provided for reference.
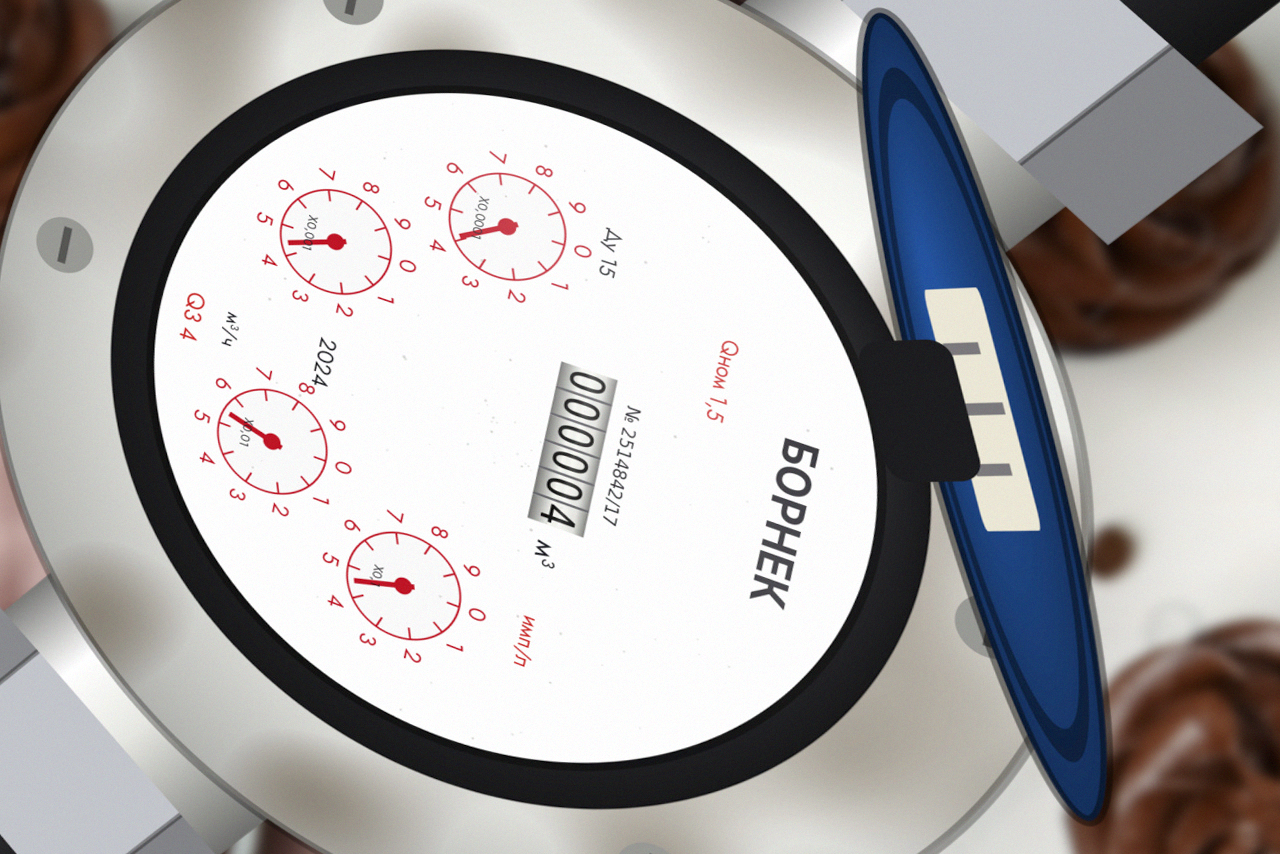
m³ 4.4544
